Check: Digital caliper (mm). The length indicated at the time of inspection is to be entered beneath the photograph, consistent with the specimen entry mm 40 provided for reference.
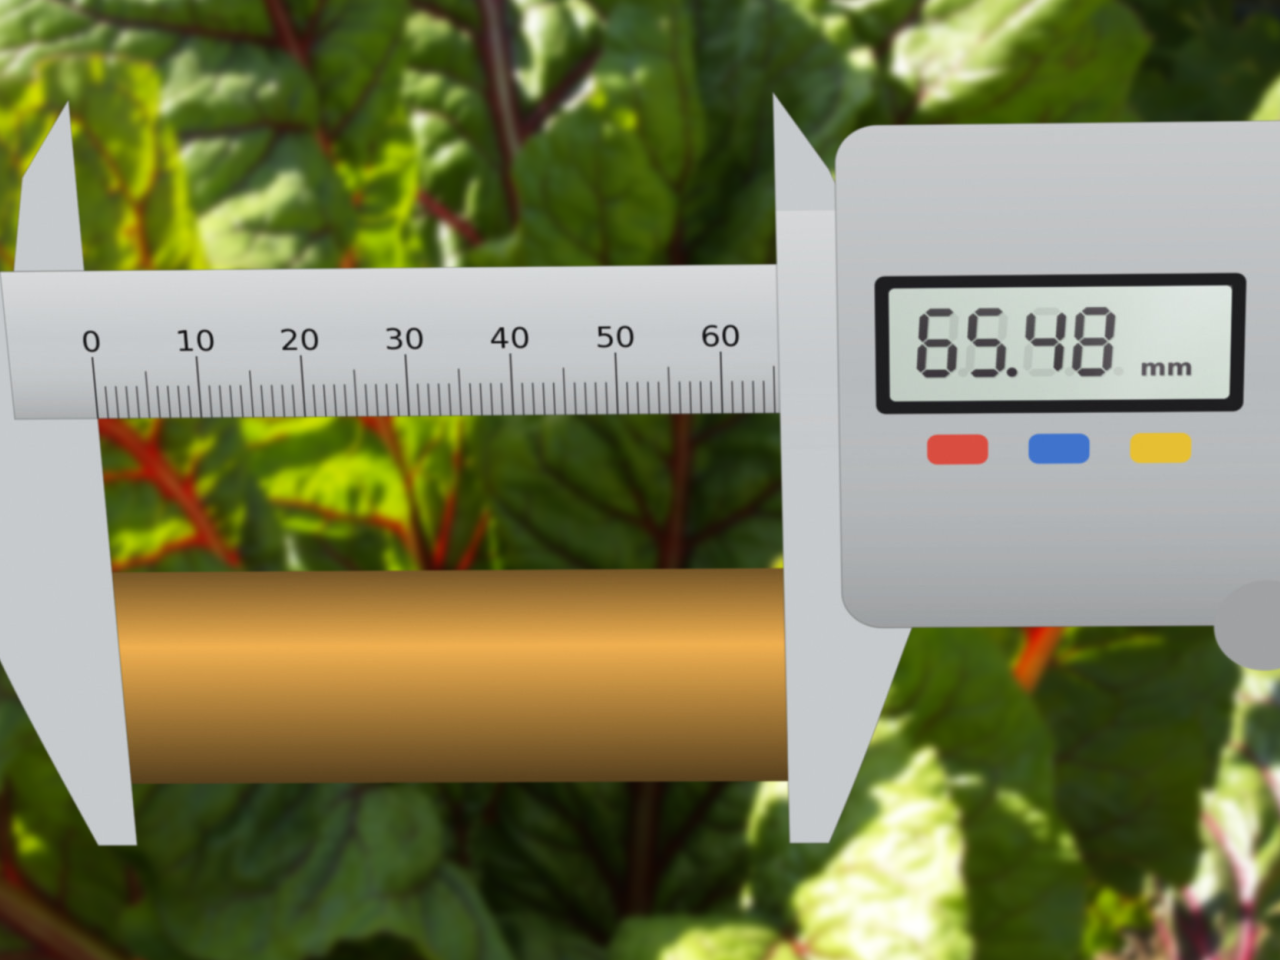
mm 65.48
